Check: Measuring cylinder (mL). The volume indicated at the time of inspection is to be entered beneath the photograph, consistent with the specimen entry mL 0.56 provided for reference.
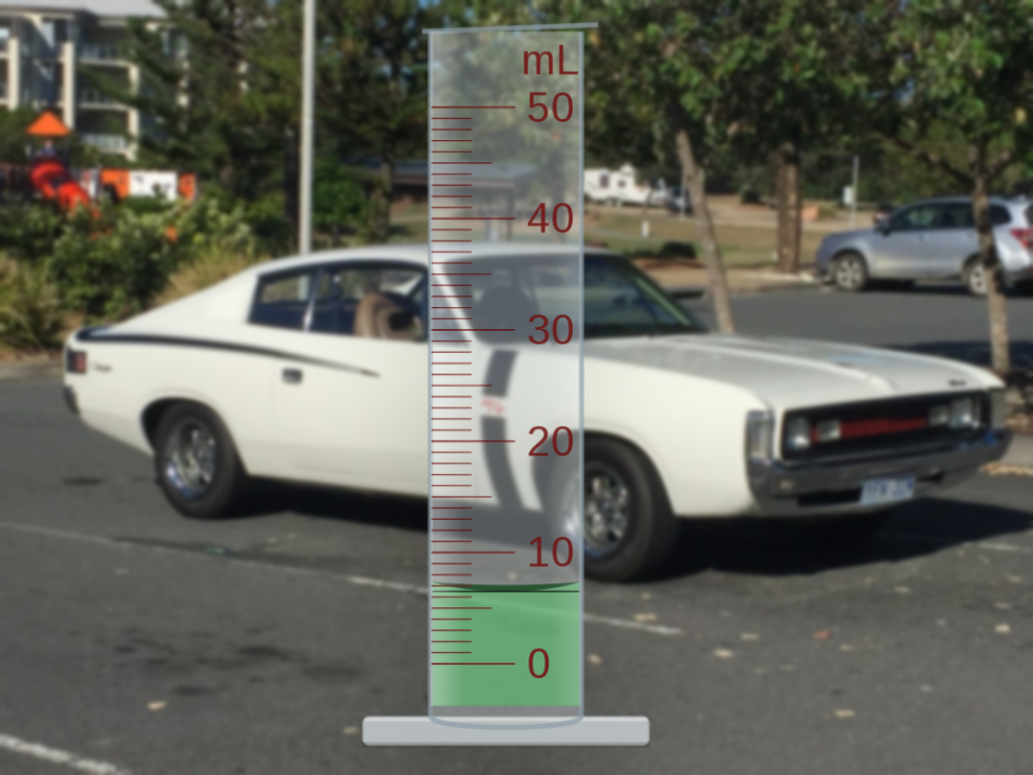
mL 6.5
